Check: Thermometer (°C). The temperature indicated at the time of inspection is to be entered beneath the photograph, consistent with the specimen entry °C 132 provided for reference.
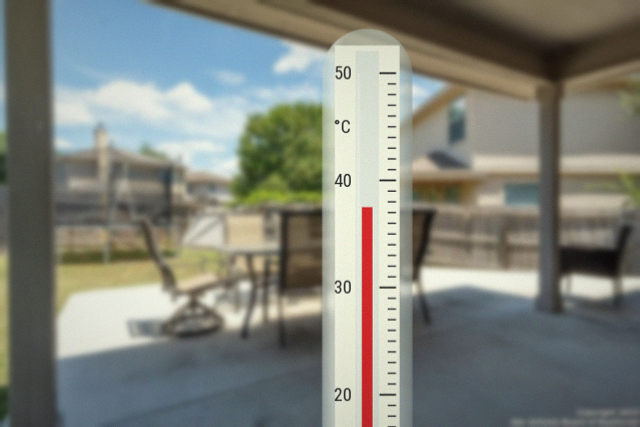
°C 37.5
